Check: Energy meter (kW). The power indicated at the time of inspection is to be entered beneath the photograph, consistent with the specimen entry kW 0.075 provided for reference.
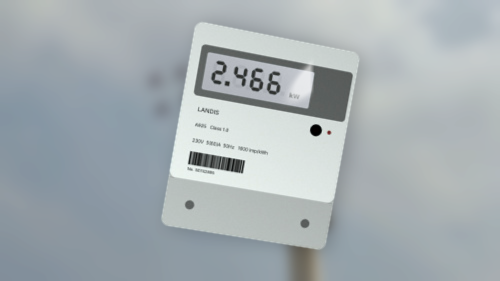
kW 2.466
